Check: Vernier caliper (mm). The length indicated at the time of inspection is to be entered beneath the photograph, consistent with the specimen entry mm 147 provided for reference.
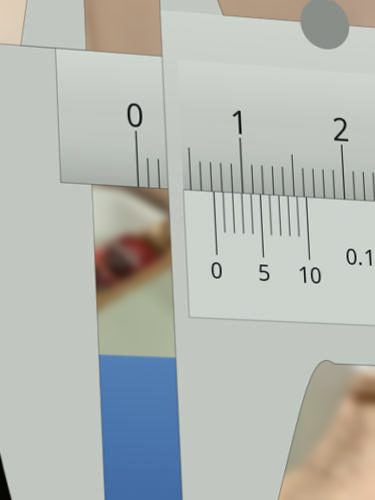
mm 7.2
